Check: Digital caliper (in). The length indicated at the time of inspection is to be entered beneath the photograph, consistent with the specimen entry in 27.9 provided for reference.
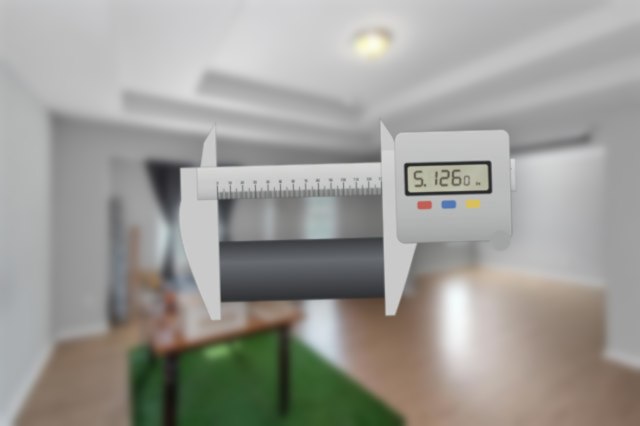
in 5.1260
